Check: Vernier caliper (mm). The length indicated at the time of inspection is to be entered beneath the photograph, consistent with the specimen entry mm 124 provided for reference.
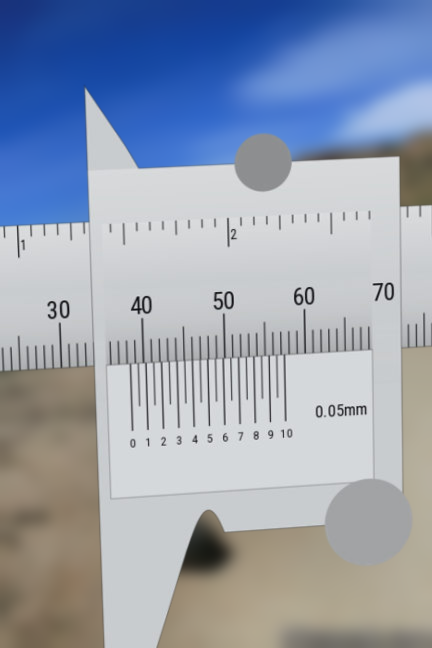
mm 38.4
